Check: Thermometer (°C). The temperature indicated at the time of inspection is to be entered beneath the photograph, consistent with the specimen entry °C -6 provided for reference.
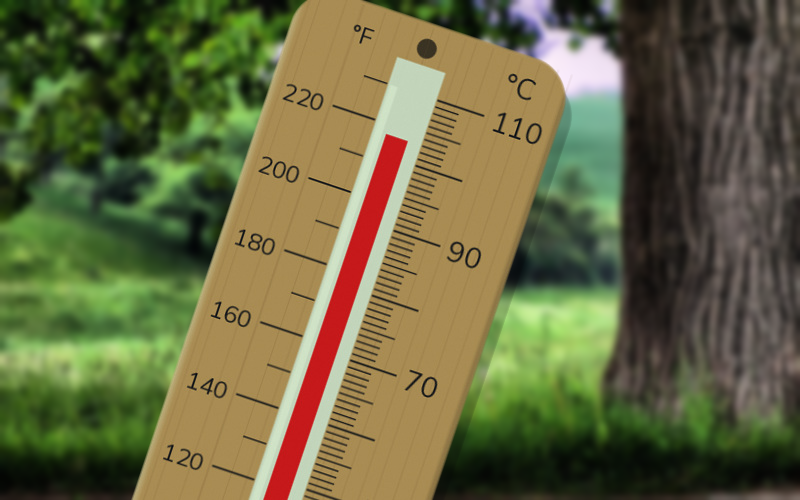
°C 103
